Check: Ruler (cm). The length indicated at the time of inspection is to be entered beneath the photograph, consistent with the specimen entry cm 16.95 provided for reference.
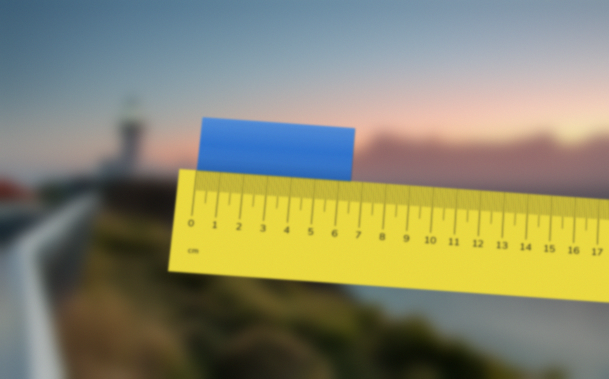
cm 6.5
